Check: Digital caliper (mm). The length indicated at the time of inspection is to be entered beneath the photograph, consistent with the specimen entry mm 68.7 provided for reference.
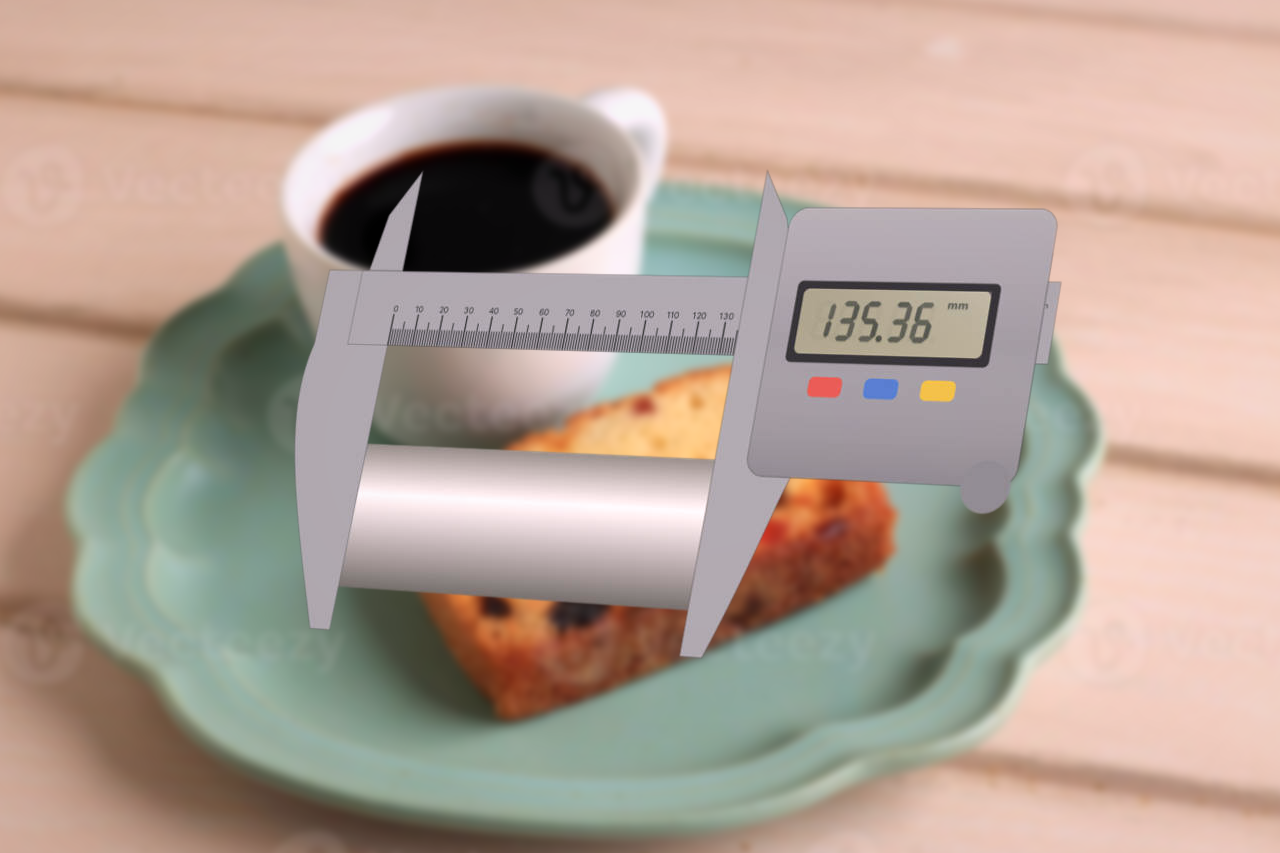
mm 135.36
